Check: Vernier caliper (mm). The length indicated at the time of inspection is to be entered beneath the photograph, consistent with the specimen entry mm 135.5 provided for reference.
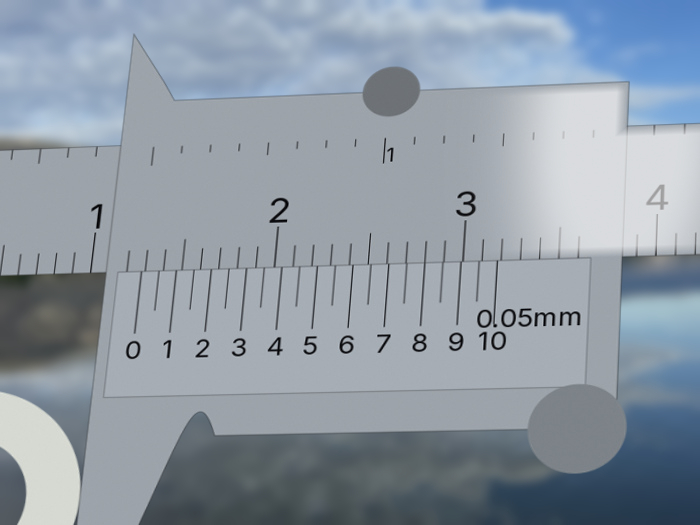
mm 12.8
